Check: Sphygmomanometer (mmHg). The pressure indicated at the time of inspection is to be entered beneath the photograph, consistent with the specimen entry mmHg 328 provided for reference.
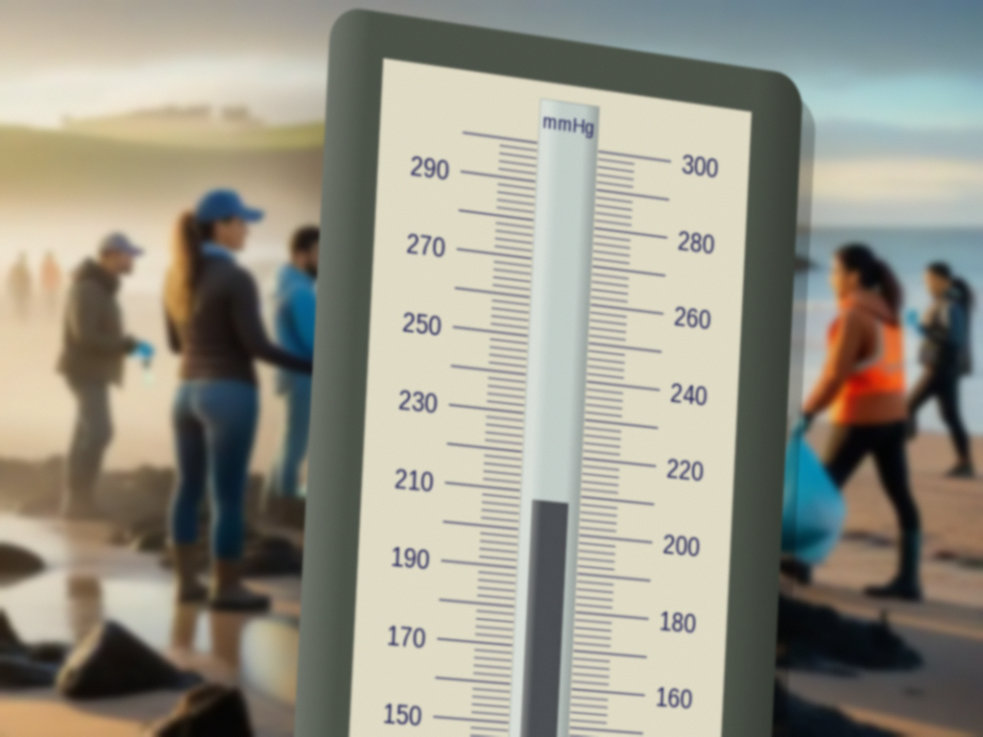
mmHg 208
